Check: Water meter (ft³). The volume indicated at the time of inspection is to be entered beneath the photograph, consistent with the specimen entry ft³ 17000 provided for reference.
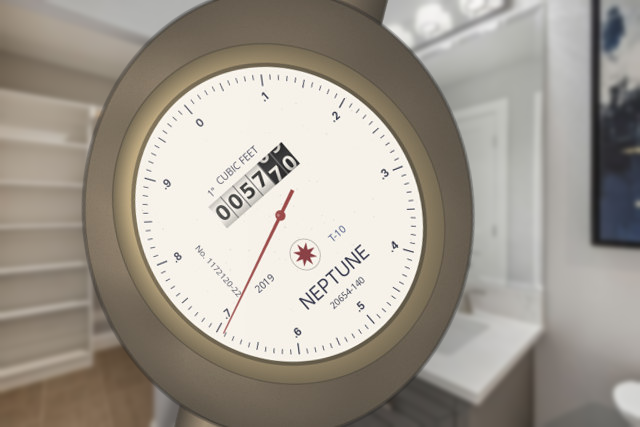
ft³ 5769.69
